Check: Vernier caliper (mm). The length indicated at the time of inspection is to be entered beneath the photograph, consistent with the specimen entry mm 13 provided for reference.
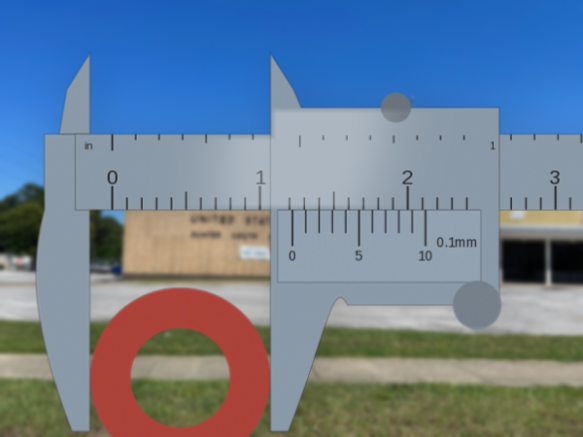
mm 12.2
